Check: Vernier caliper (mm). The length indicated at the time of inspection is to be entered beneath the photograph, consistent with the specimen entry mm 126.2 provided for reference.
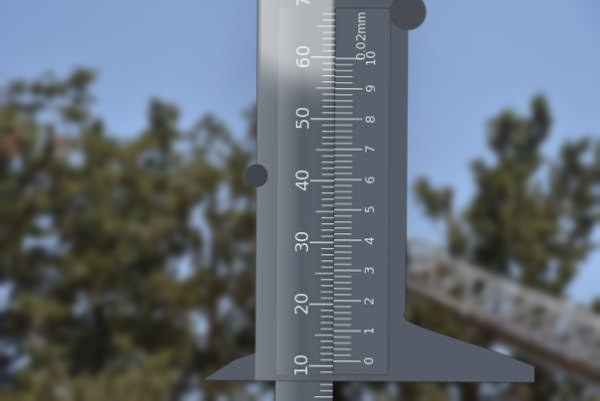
mm 10.8
